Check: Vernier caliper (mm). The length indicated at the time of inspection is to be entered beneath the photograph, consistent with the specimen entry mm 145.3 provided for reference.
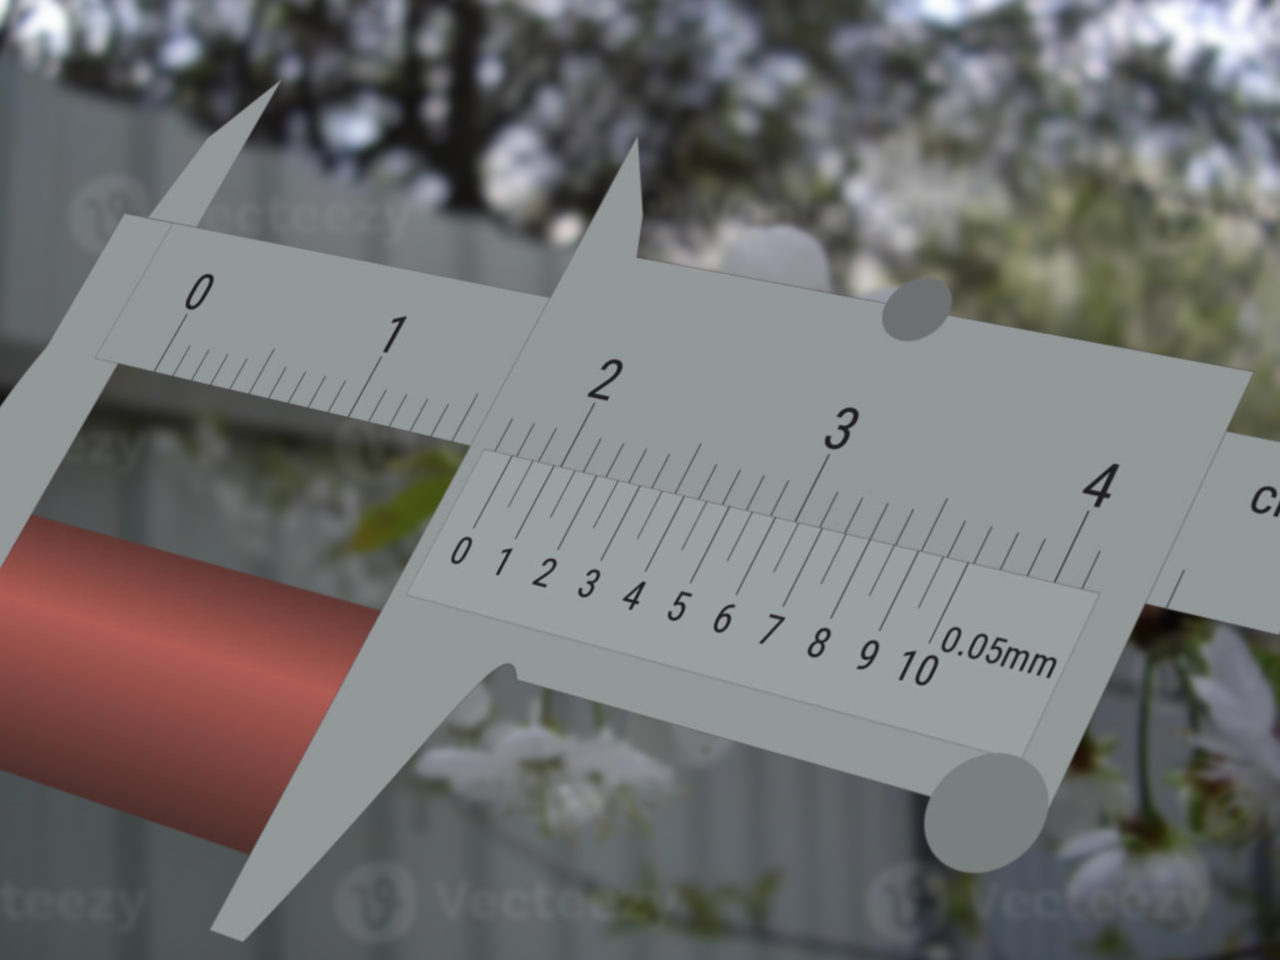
mm 17.8
